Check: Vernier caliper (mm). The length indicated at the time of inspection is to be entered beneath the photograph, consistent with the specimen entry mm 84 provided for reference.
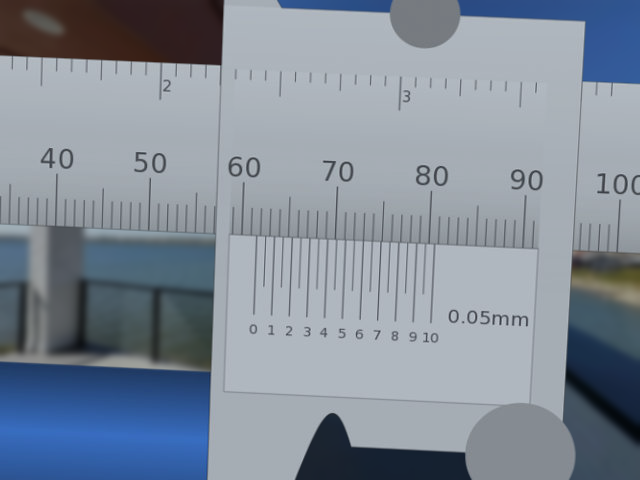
mm 61.6
